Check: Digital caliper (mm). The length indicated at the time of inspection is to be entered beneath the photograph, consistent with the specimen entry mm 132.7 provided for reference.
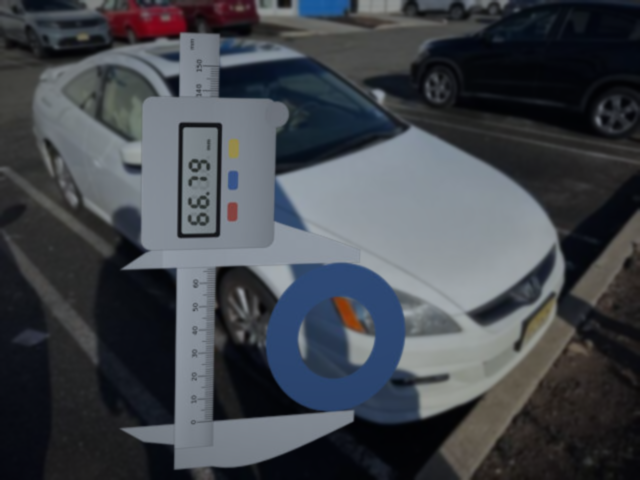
mm 66.79
